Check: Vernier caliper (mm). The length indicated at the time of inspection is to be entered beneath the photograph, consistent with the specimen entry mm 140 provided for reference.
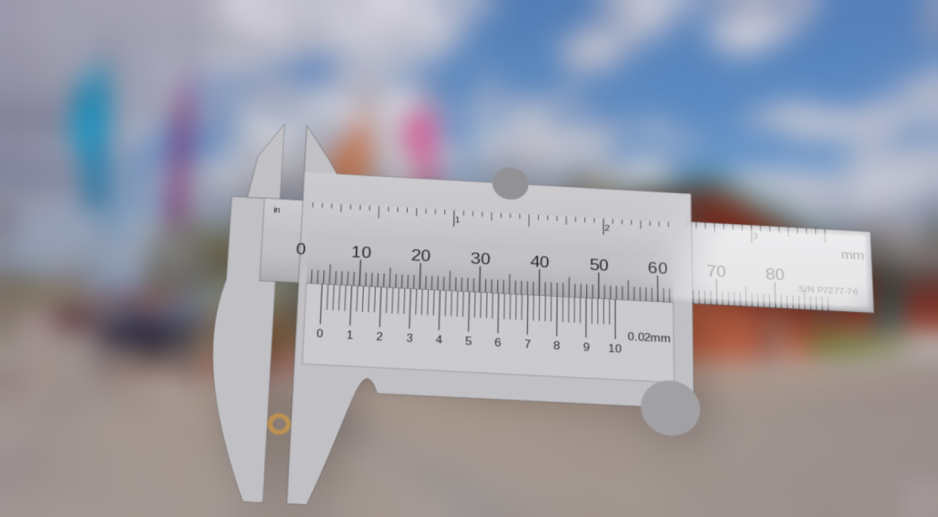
mm 3.8
